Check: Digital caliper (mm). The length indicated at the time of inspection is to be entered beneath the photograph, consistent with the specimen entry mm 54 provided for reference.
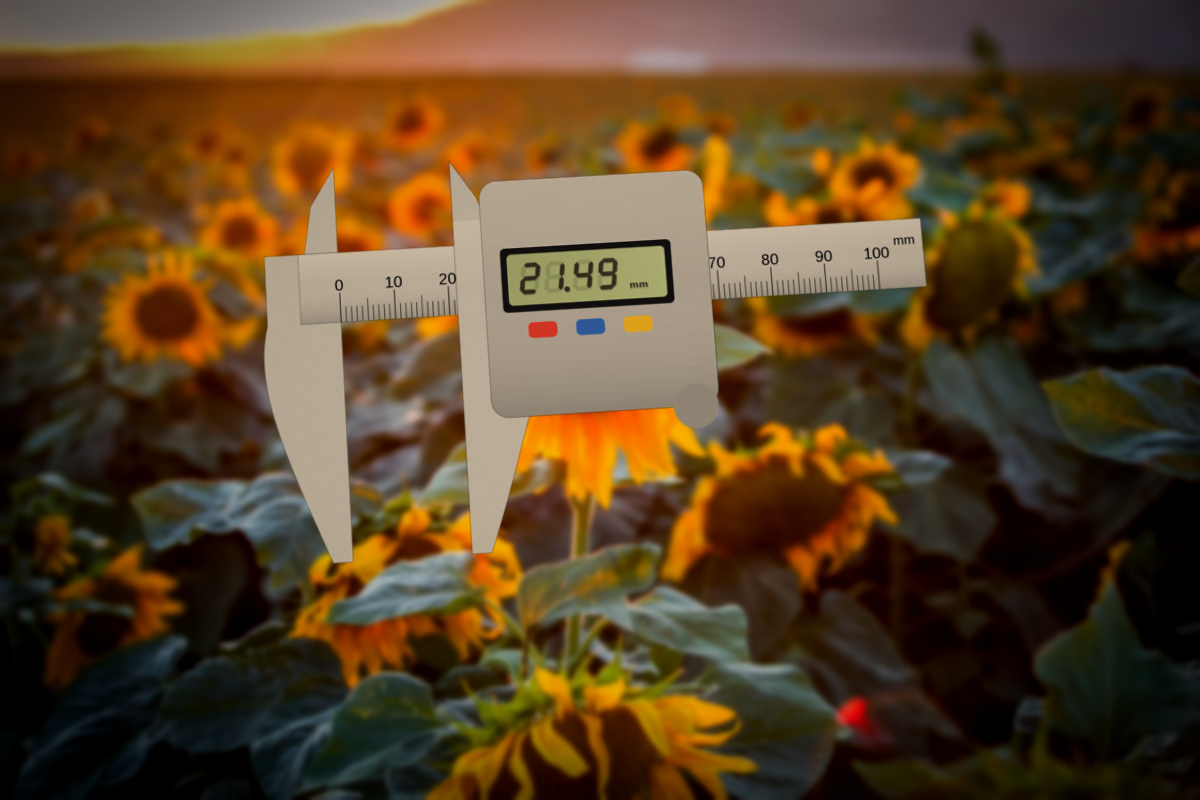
mm 21.49
